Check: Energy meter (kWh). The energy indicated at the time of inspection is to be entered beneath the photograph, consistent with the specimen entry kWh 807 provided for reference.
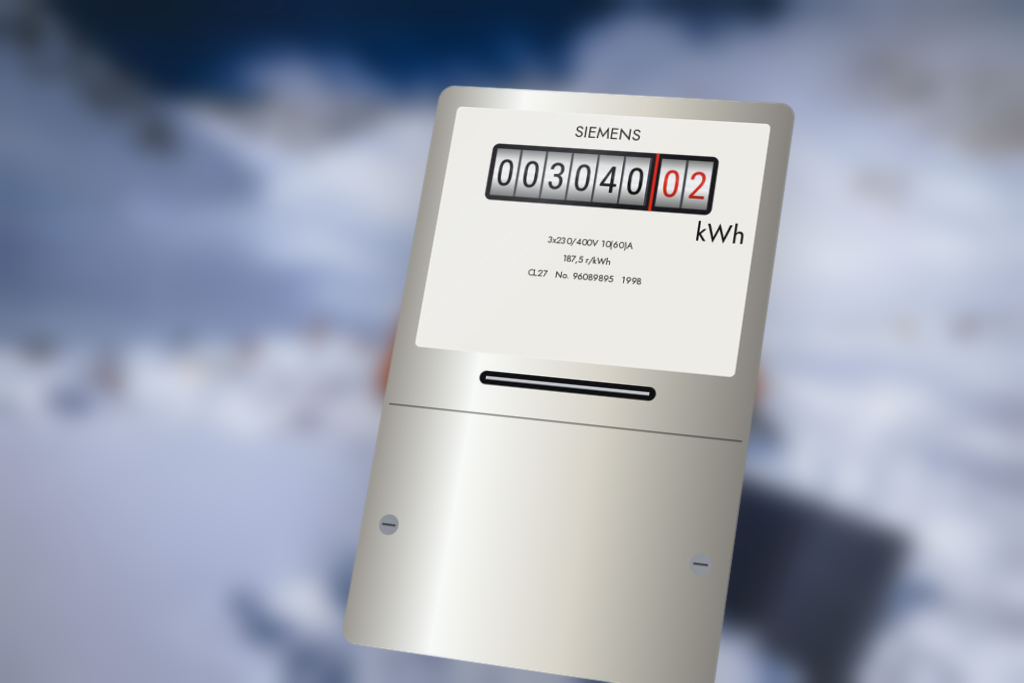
kWh 3040.02
